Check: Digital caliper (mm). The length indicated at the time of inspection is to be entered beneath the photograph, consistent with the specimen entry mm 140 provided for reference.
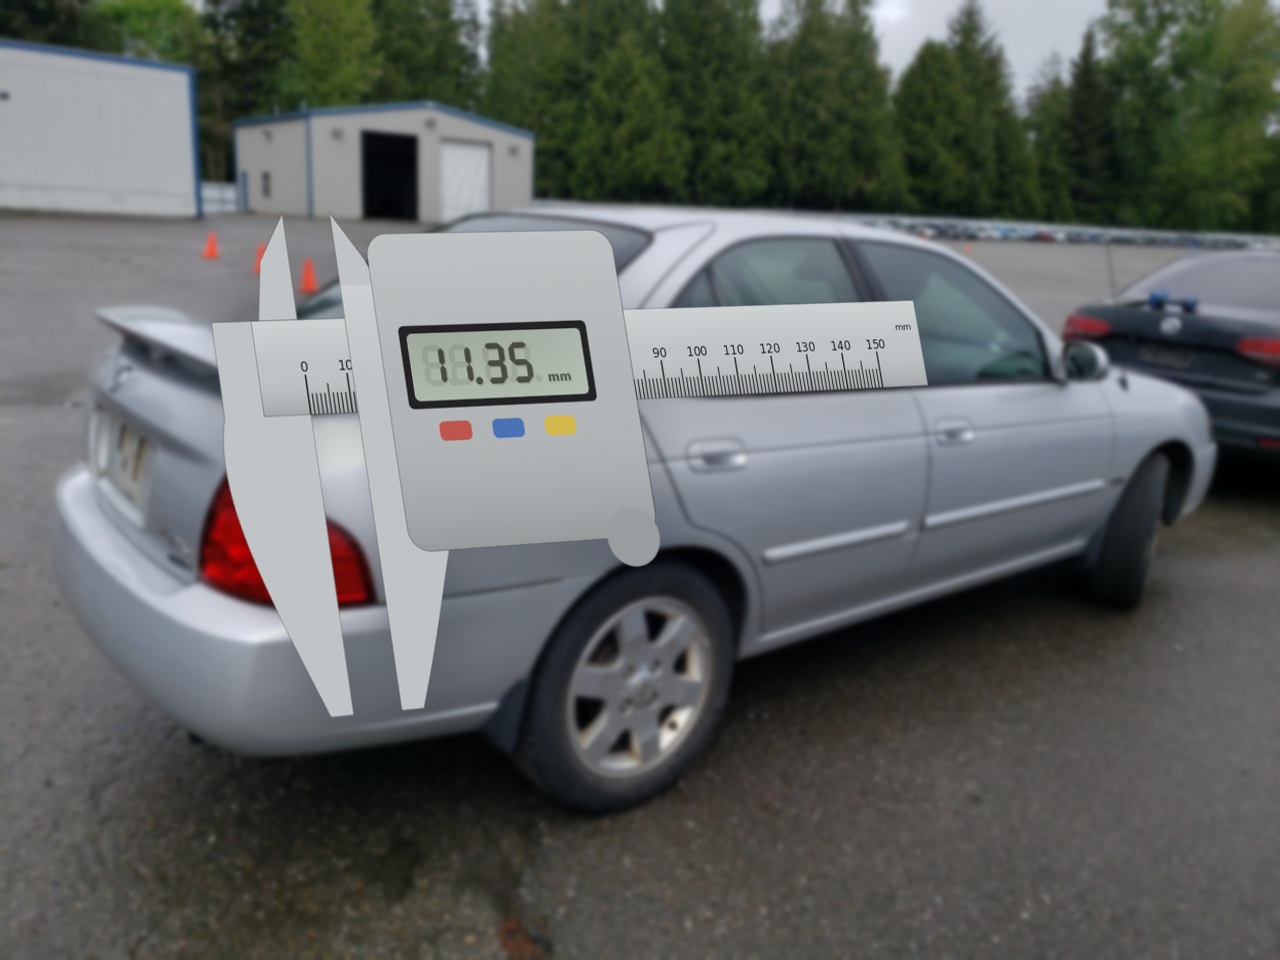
mm 11.35
